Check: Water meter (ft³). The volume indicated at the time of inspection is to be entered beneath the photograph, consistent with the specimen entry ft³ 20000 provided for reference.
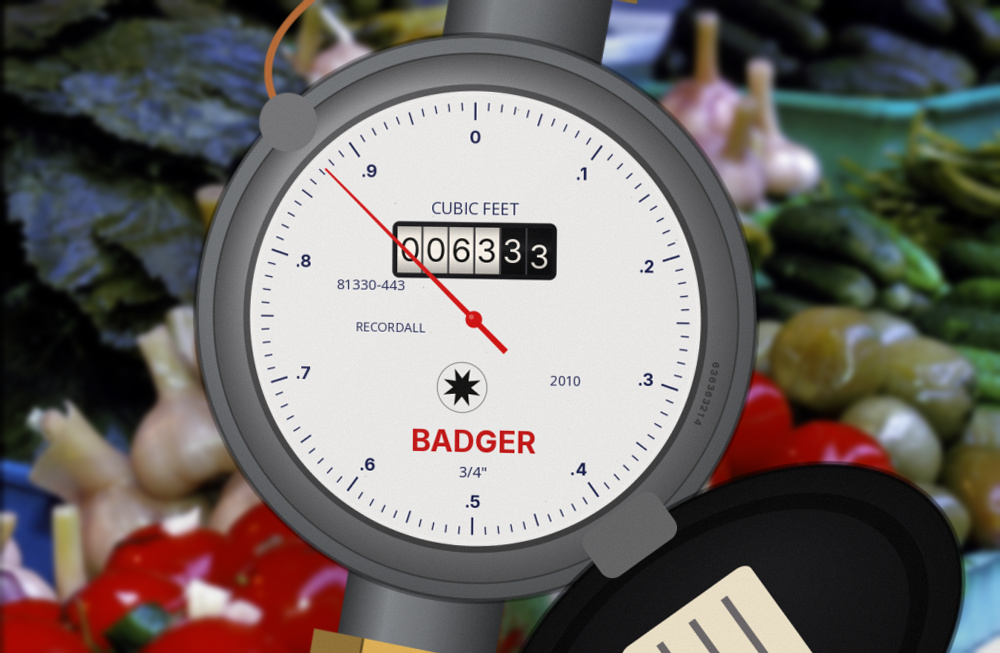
ft³ 6332.87
